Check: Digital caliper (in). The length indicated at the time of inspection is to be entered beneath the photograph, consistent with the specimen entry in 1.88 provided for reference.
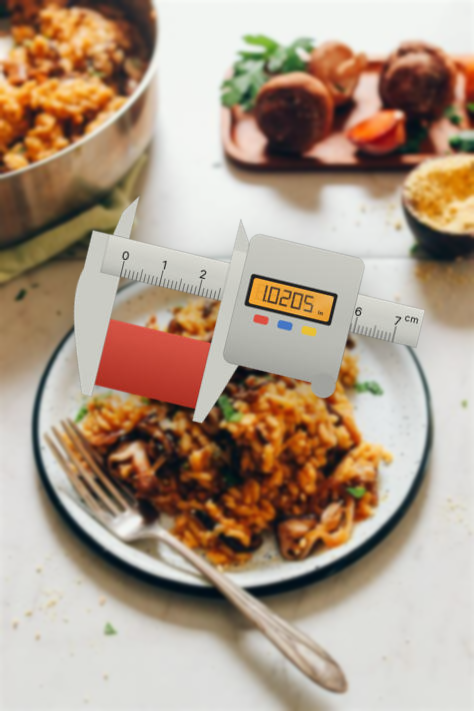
in 1.0205
